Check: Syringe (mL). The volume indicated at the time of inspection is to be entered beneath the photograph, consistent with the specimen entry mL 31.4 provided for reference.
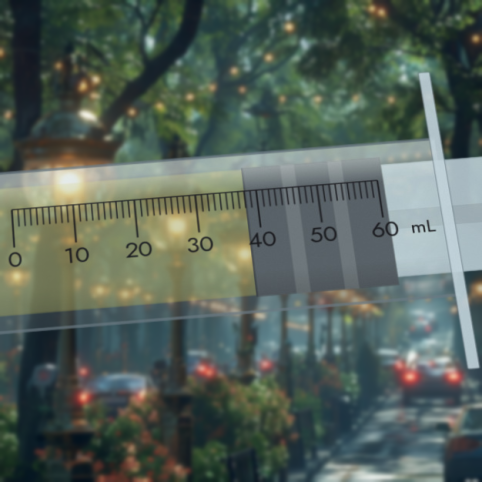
mL 38
